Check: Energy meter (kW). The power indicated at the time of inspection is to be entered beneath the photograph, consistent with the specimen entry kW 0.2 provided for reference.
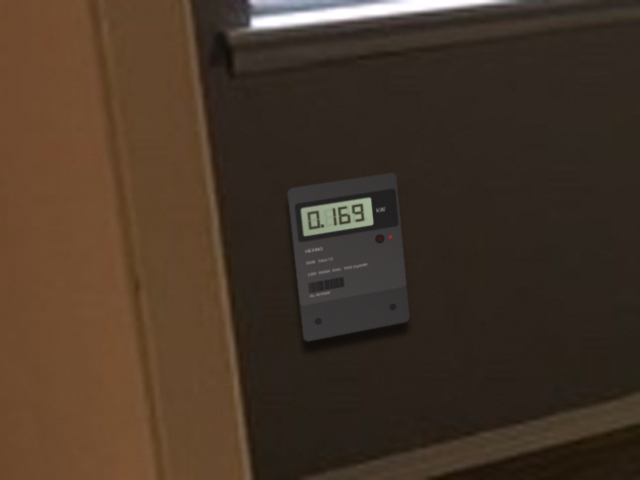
kW 0.169
